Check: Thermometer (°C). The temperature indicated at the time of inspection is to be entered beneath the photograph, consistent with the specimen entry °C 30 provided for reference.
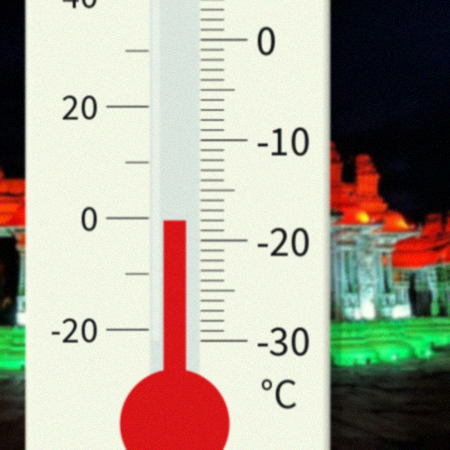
°C -18
